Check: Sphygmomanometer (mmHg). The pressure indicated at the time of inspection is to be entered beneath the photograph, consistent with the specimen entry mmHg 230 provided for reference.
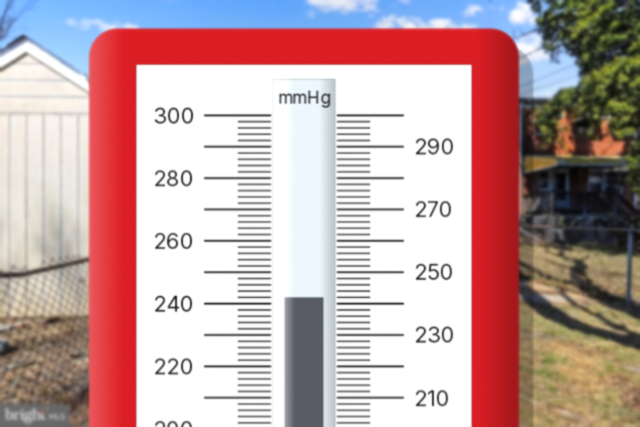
mmHg 242
